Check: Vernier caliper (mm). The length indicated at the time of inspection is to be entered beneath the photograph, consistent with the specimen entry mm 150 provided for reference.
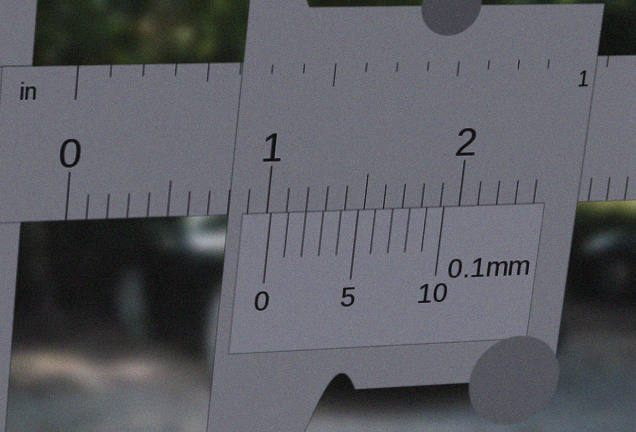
mm 10.2
